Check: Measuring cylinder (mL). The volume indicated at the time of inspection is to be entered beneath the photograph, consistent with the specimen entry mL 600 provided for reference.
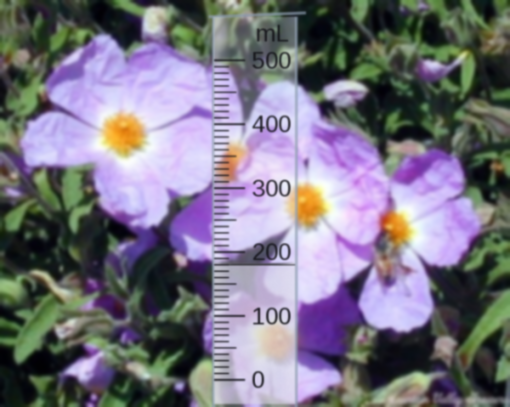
mL 180
